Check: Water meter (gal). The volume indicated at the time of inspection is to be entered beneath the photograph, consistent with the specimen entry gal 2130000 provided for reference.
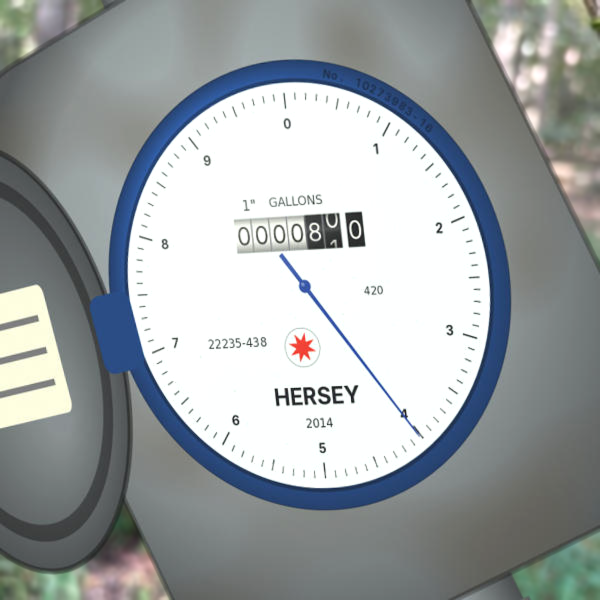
gal 804.0
